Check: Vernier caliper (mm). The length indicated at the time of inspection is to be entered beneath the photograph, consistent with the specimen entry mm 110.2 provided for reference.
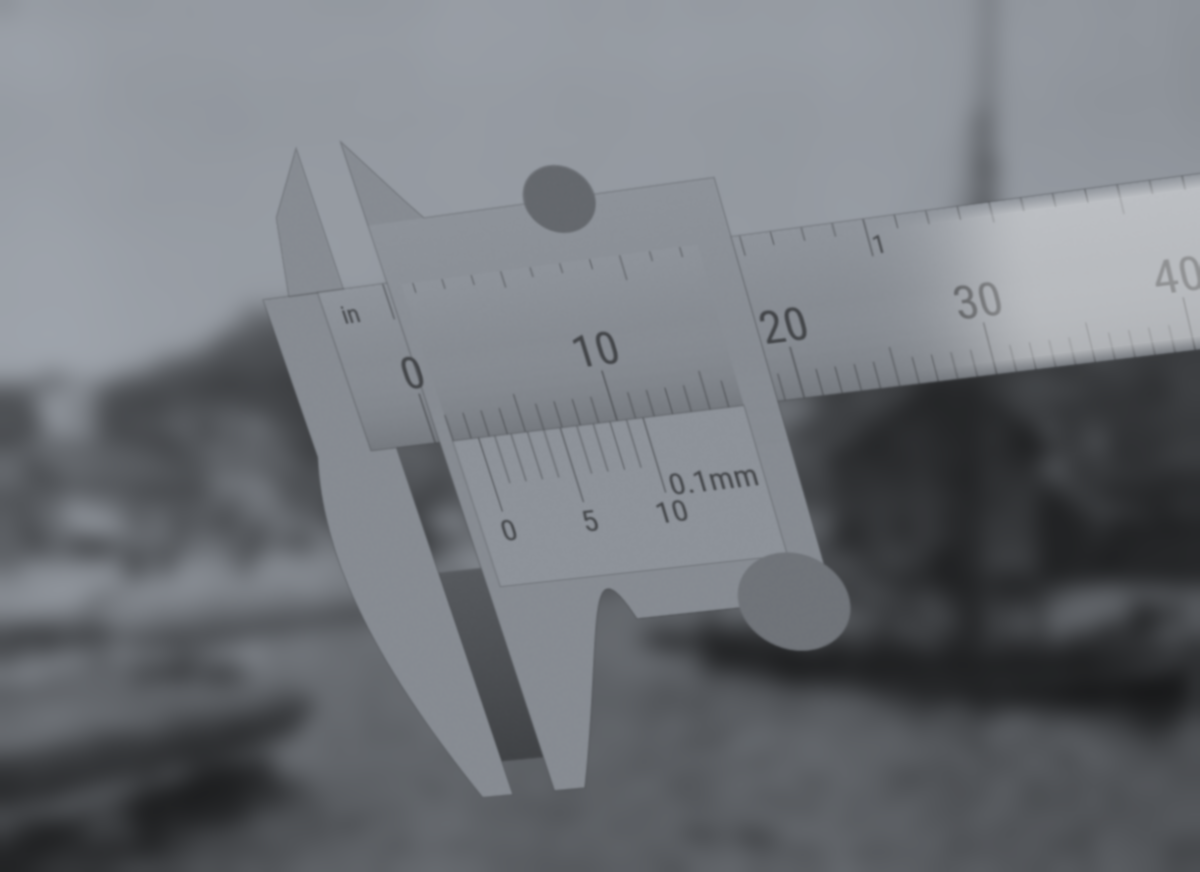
mm 2.4
